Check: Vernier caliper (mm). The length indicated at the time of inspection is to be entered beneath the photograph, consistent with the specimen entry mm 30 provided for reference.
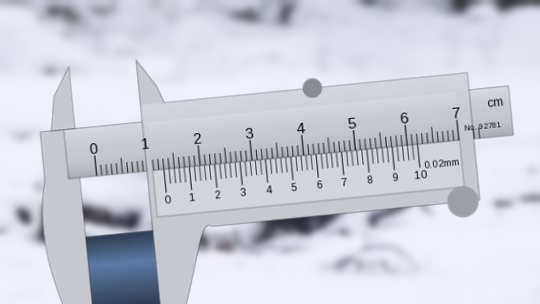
mm 13.0
